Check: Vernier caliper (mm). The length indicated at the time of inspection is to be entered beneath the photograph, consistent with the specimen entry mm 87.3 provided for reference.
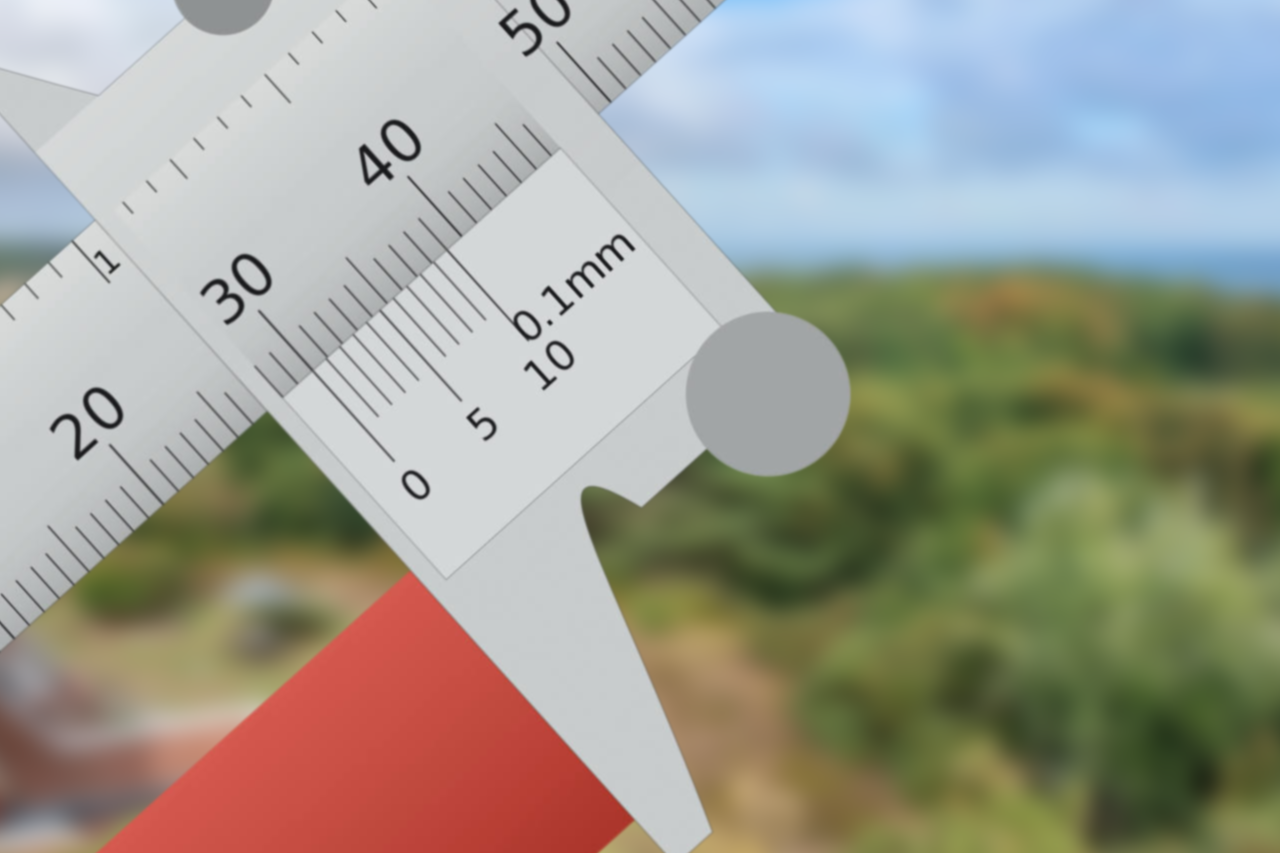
mm 30.0
